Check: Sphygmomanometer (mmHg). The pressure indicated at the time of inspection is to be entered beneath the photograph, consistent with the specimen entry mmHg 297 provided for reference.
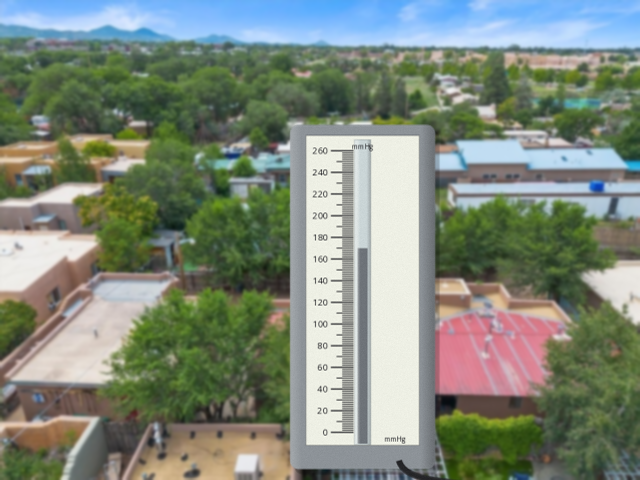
mmHg 170
